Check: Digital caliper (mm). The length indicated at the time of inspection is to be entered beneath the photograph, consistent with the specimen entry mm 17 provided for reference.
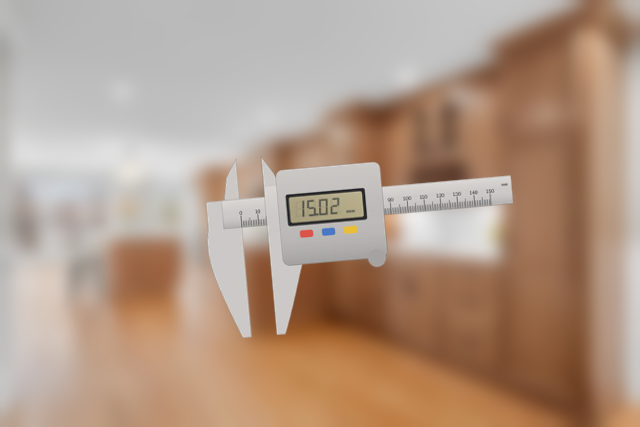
mm 15.02
